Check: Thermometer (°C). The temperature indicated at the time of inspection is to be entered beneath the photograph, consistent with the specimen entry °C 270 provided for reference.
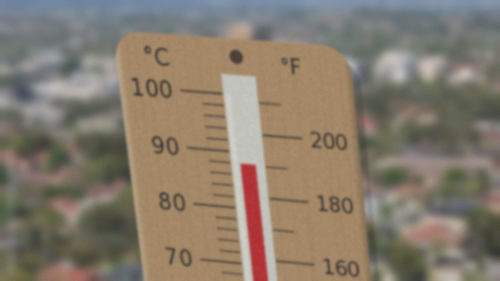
°C 88
